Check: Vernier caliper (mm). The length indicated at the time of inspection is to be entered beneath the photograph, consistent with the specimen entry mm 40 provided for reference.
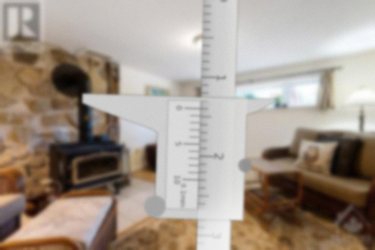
mm 14.0
